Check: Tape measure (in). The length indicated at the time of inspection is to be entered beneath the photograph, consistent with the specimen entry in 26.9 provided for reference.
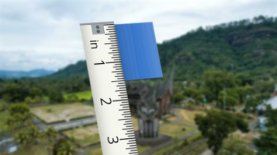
in 1.5
